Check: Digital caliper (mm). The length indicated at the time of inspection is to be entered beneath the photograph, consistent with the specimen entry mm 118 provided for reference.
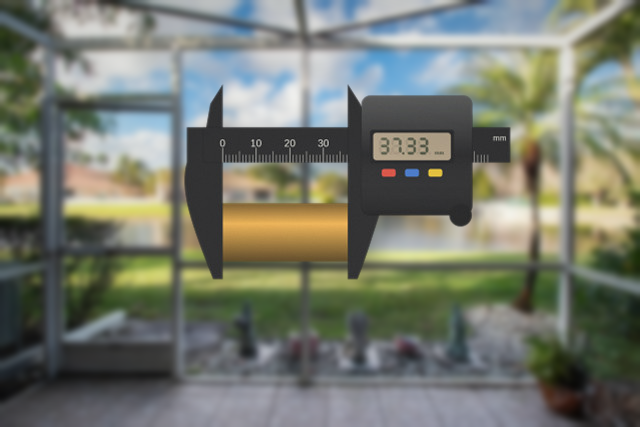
mm 37.33
